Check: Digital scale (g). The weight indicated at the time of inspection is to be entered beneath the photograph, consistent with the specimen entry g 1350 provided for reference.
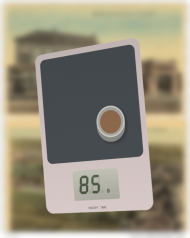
g 85
